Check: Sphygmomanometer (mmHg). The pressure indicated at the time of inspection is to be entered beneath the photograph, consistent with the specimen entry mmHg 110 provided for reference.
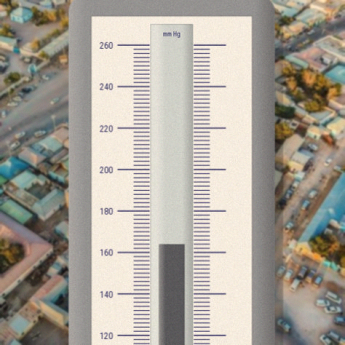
mmHg 164
